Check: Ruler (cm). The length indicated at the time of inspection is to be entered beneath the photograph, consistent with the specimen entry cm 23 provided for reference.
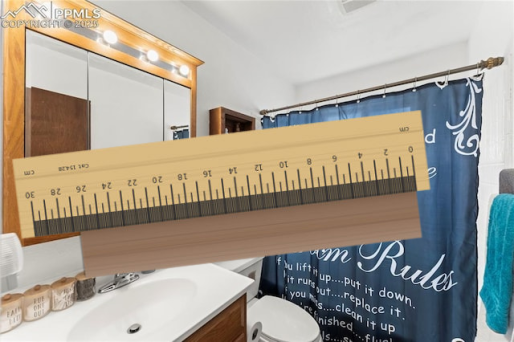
cm 26.5
